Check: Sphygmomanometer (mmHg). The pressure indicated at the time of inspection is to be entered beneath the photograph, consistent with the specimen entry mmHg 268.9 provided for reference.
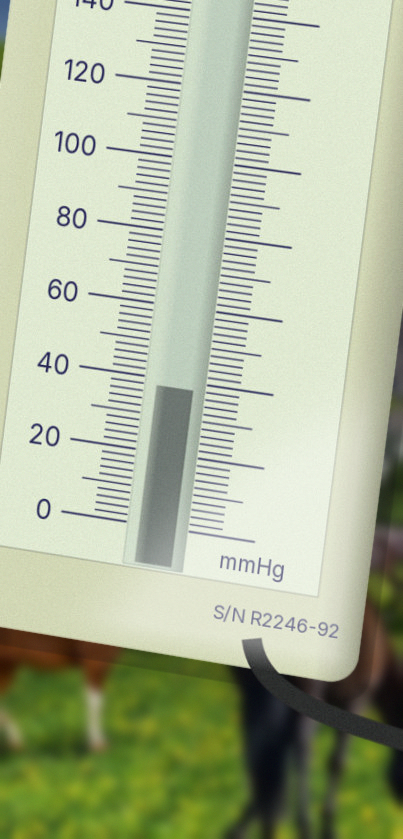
mmHg 38
